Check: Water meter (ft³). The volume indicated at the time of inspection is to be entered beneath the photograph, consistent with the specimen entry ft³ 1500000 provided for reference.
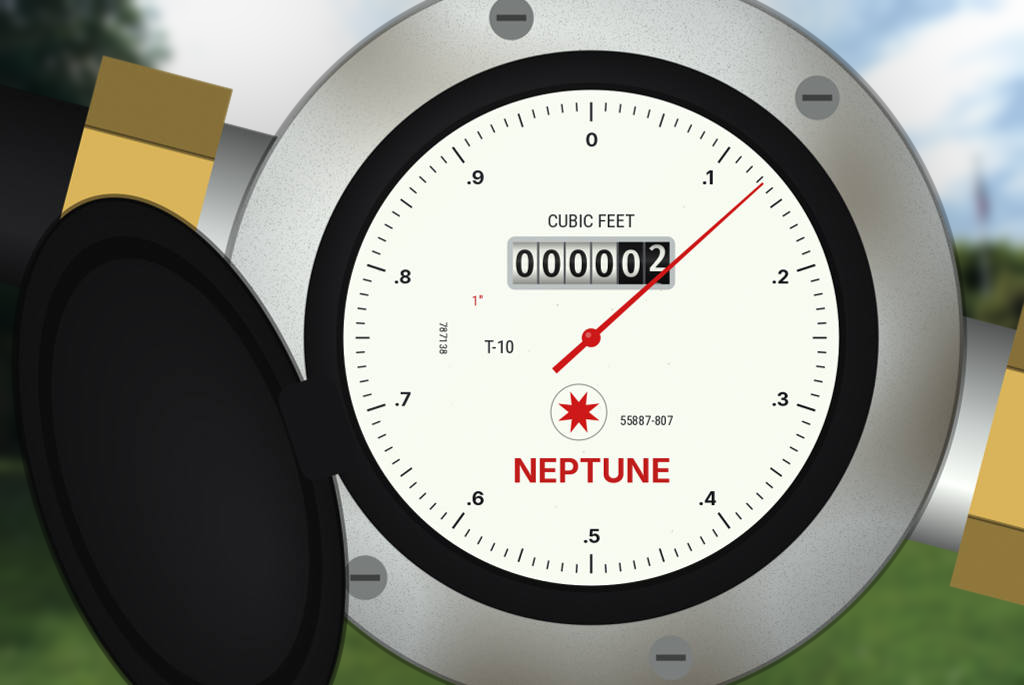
ft³ 2.13
